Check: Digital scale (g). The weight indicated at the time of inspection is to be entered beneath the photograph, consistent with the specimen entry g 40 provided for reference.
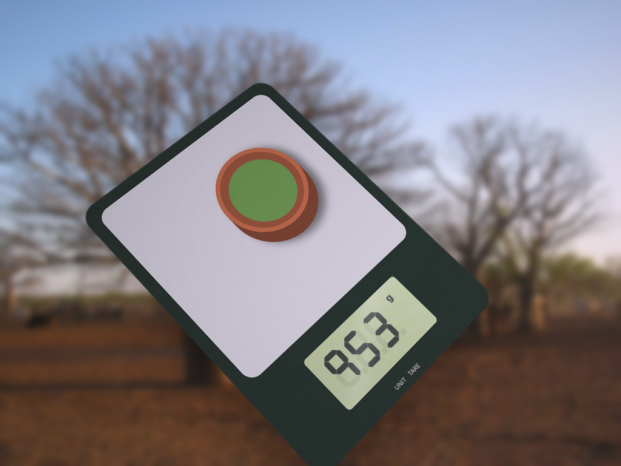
g 953
